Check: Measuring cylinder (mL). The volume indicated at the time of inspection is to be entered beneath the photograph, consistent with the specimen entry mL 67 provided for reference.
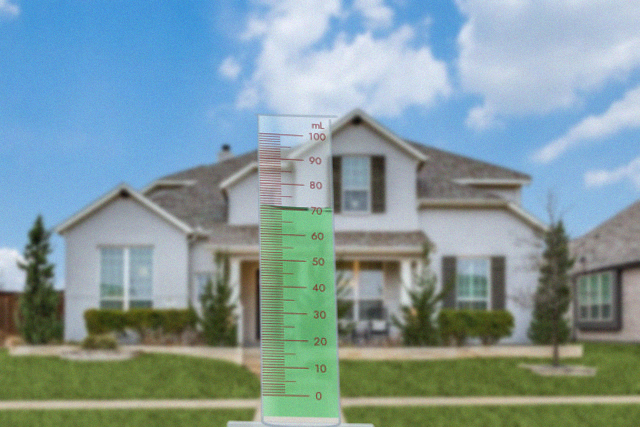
mL 70
